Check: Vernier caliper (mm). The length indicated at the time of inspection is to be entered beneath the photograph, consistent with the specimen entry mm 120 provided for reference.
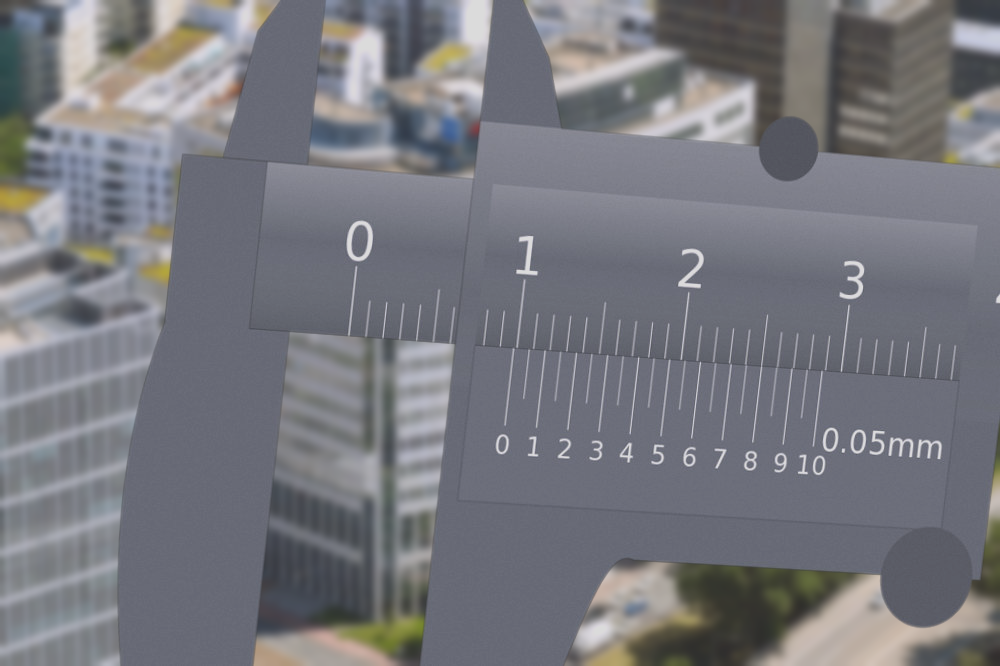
mm 9.8
